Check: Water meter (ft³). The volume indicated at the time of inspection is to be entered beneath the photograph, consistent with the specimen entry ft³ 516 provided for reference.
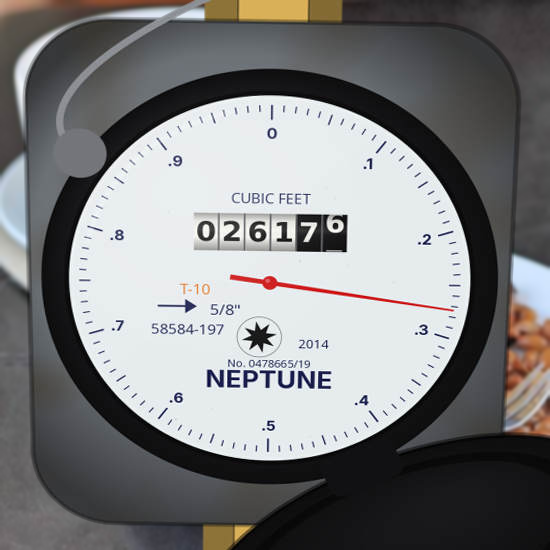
ft³ 26176.27
